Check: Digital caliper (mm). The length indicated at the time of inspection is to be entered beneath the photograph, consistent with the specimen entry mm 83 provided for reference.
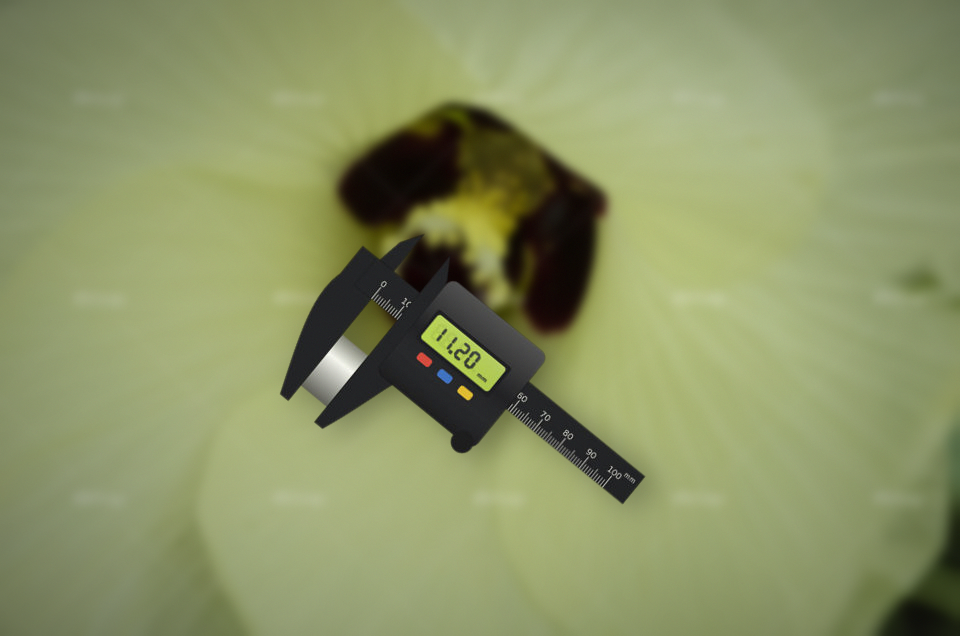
mm 11.20
